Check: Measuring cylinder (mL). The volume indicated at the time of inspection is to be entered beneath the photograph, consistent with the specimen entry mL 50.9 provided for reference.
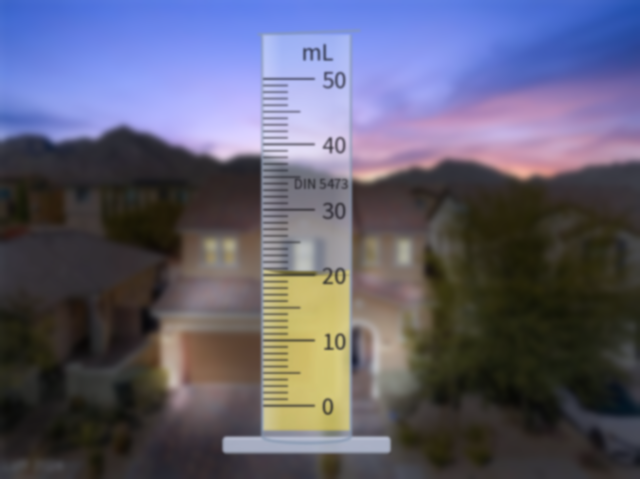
mL 20
